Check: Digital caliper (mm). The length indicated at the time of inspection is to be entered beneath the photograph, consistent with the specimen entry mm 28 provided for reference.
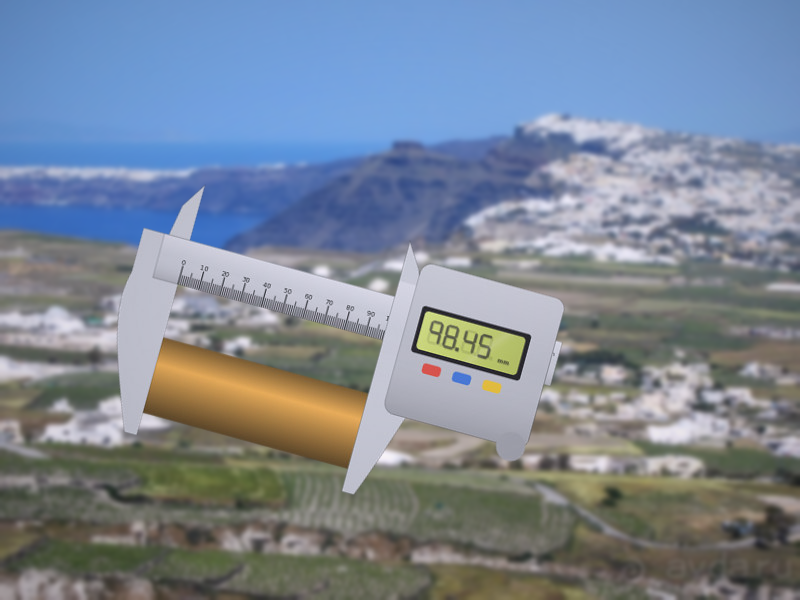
mm 98.45
